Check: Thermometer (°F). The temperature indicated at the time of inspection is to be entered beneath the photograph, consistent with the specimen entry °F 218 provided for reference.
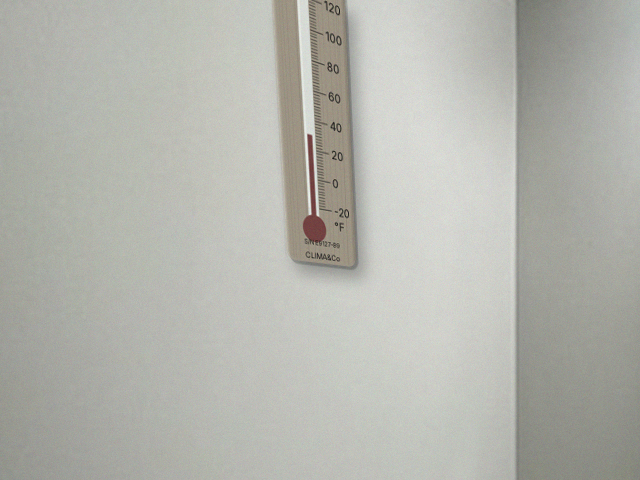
°F 30
